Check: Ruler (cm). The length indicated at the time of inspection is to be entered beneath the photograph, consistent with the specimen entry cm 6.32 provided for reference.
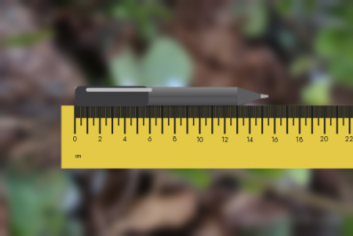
cm 15.5
